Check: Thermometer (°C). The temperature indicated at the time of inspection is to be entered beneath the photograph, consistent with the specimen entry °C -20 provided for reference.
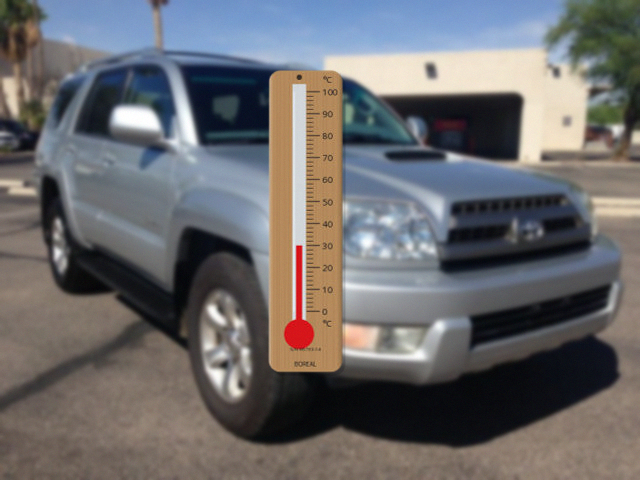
°C 30
